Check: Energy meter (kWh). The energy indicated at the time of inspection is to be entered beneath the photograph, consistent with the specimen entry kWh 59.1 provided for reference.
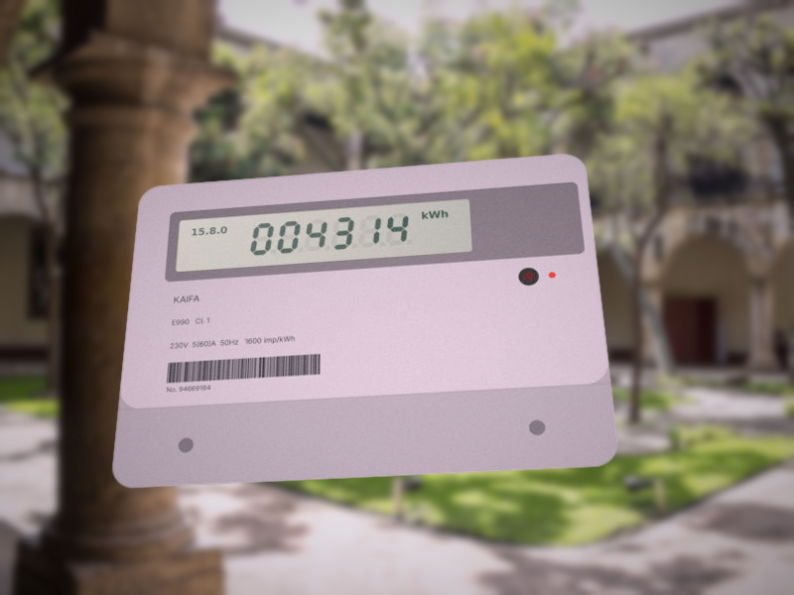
kWh 4314
